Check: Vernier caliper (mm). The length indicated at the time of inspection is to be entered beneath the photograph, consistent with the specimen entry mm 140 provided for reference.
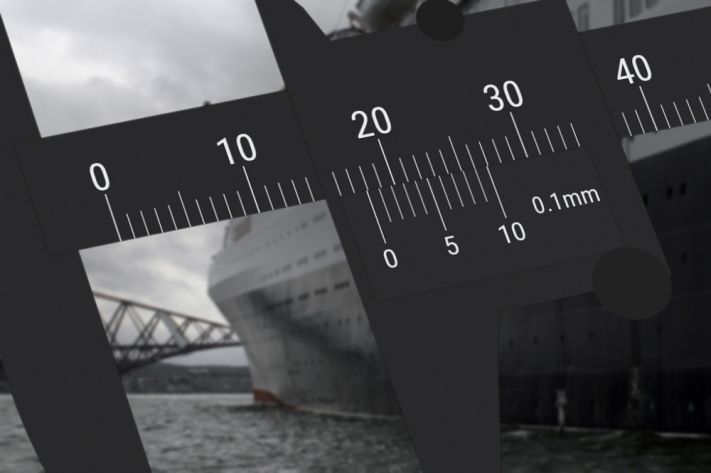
mm 17.9
